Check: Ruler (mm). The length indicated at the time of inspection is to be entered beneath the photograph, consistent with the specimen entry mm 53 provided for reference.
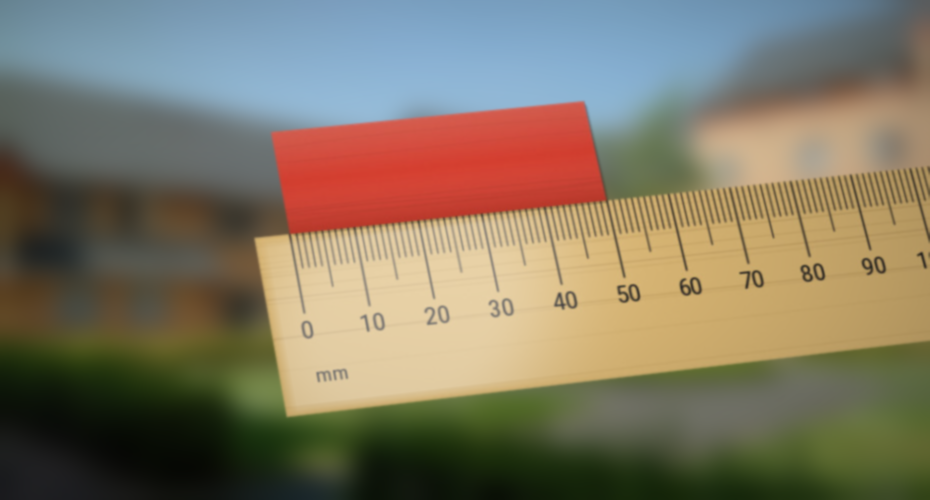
mm 50
